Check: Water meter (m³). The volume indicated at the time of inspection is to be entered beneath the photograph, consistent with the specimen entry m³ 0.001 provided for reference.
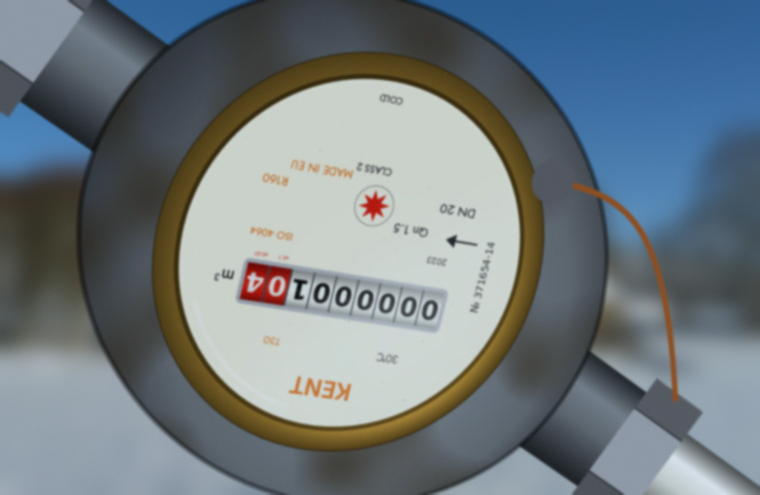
m³ 1.04
